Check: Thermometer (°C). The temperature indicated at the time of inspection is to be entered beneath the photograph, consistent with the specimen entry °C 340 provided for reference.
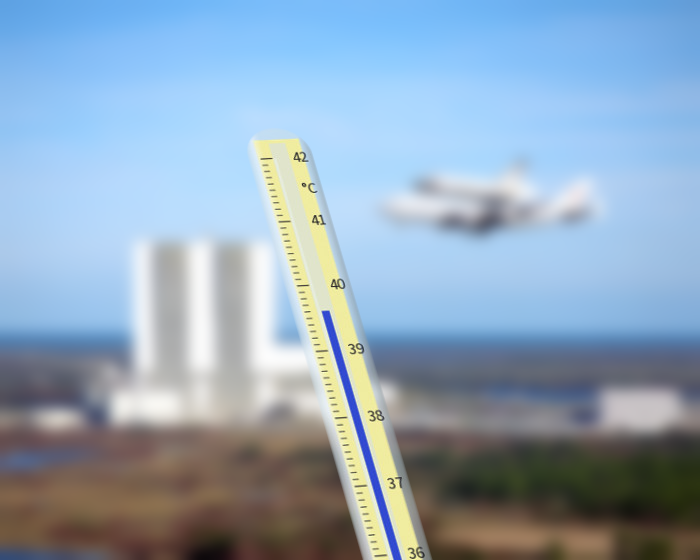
°C 39.6
